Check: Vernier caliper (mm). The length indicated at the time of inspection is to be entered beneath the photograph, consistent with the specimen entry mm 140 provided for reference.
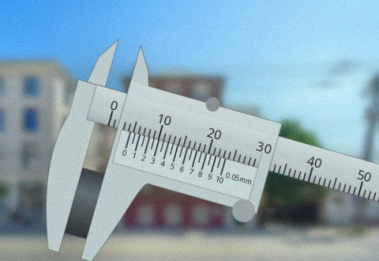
mm 4.4
